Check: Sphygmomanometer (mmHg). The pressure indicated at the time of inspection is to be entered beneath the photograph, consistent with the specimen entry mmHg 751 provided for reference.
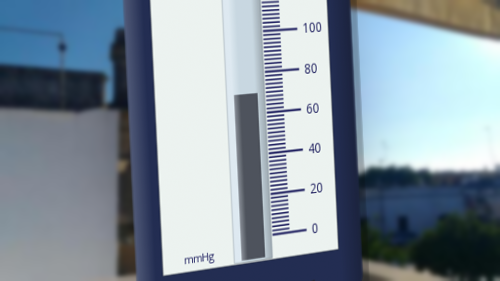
mmHg 70
